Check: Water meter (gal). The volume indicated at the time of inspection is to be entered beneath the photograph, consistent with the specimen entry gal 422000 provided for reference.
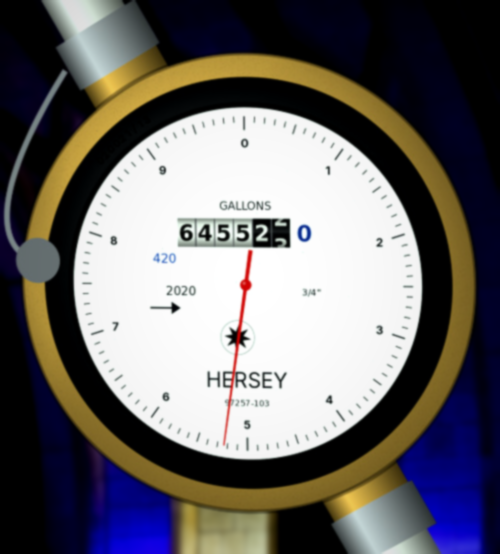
gal 6455225.2
